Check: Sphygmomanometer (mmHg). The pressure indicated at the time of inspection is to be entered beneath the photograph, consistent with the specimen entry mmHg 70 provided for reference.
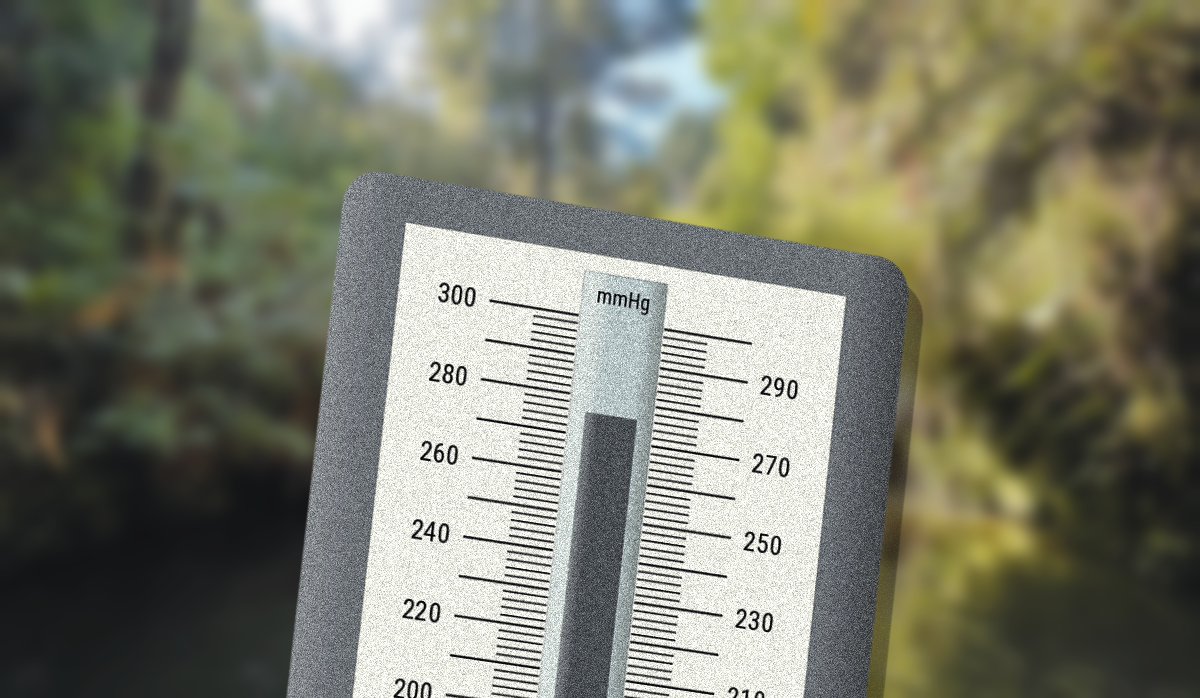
mmHg 276
